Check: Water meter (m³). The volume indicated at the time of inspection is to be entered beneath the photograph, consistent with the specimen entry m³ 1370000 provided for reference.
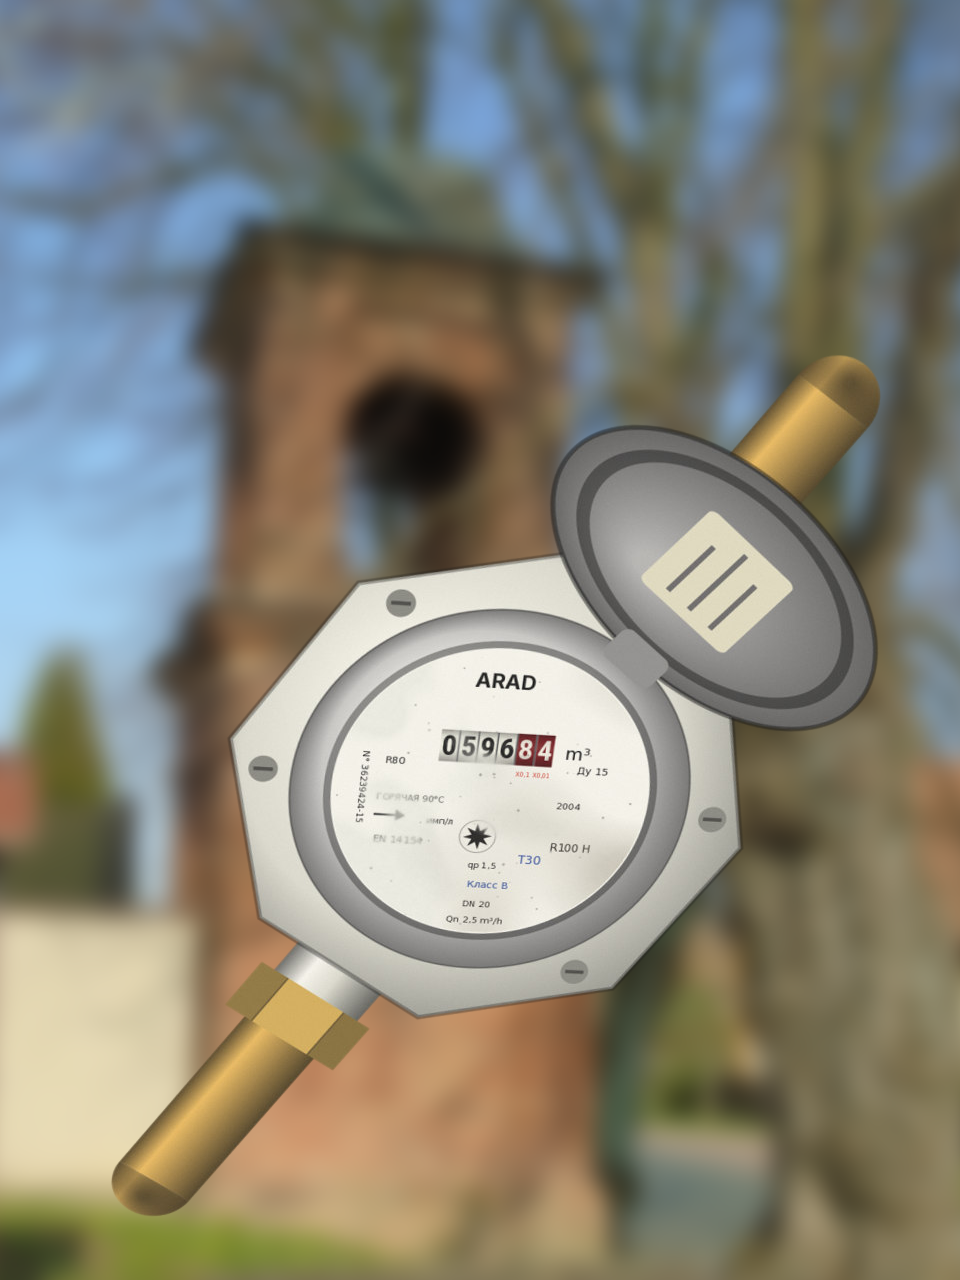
m³ 596.84
